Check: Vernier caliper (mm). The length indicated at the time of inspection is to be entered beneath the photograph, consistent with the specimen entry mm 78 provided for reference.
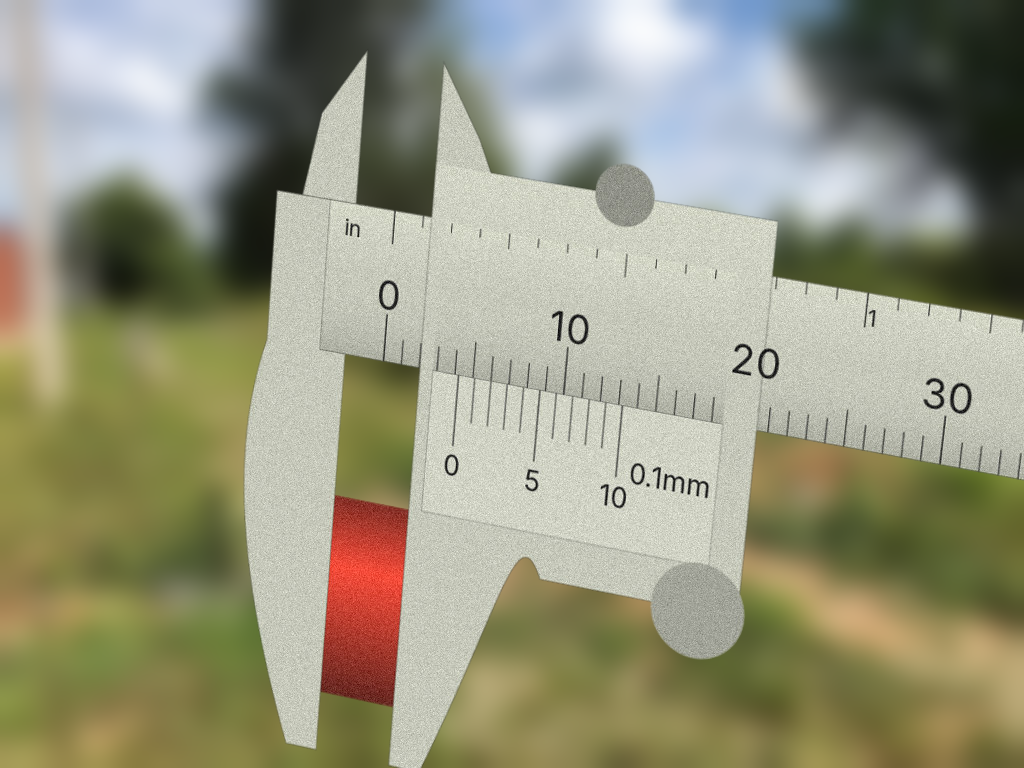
mm 4.2
